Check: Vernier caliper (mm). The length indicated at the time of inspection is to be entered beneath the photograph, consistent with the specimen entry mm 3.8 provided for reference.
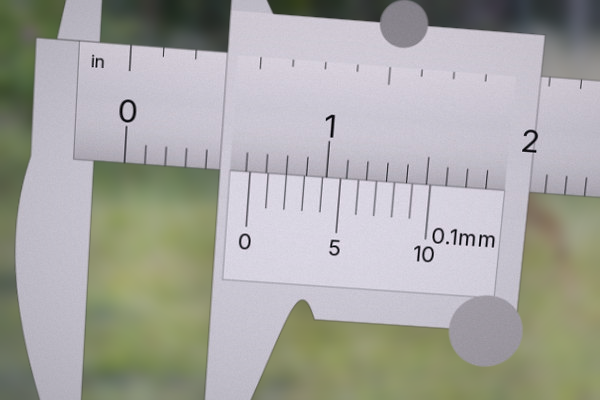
mm 6.2
